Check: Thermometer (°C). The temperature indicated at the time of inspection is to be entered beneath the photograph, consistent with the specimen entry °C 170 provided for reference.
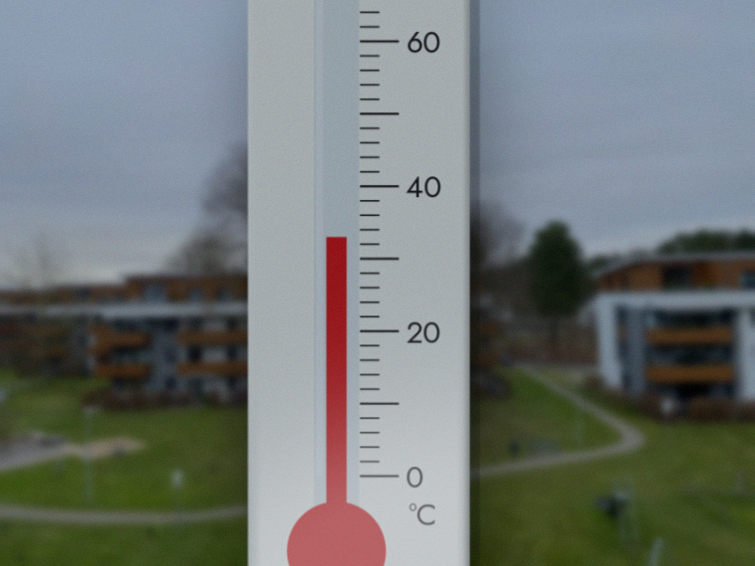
°C 33
